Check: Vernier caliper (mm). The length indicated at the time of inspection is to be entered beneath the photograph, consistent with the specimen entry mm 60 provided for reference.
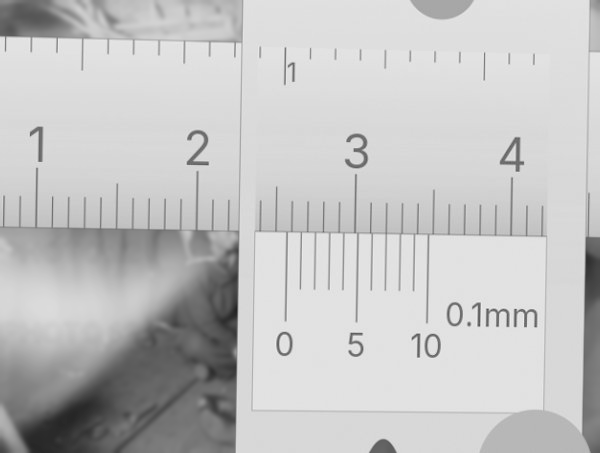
mm 25.7
